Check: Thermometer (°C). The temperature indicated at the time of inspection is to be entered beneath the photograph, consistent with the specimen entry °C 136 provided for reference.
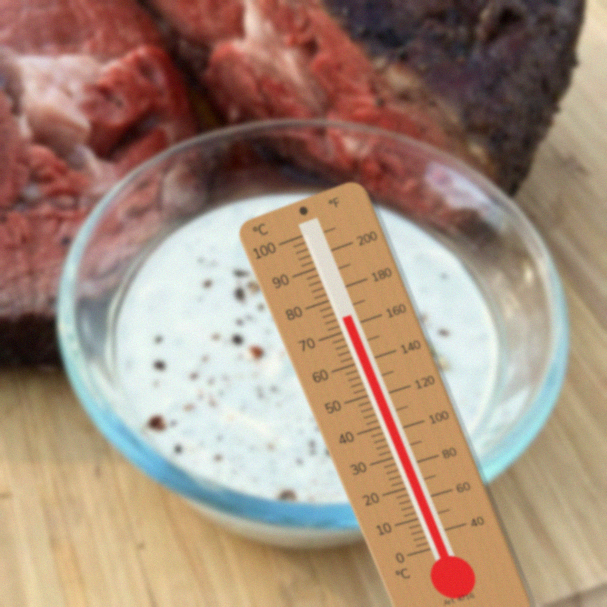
°C 74
